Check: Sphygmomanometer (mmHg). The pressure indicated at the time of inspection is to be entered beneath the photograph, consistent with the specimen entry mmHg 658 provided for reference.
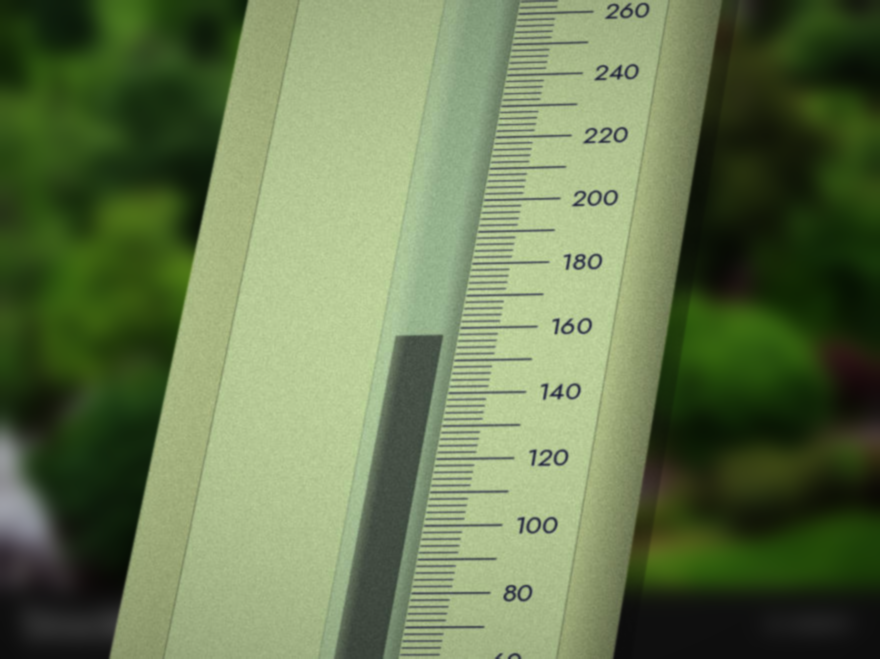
mmHg 158
